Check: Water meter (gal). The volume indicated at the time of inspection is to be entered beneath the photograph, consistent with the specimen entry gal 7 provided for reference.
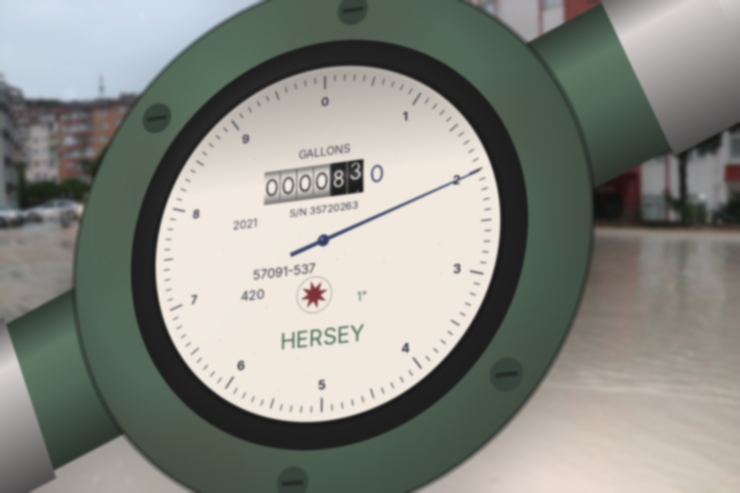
gal 832.0
